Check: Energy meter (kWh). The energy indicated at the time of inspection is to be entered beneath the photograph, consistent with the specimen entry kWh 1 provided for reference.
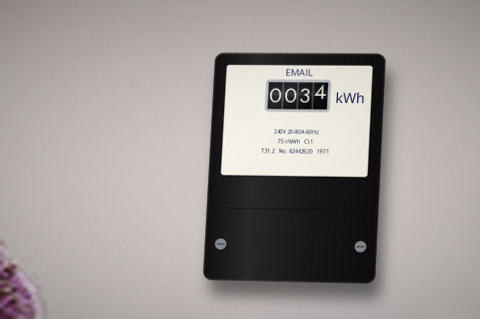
kWh 34
